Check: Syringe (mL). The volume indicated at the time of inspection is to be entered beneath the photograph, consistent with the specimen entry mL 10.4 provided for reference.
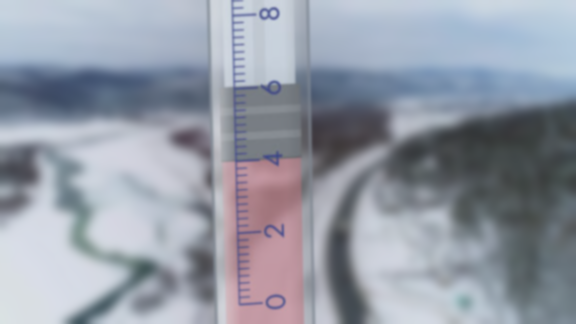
mL 4
